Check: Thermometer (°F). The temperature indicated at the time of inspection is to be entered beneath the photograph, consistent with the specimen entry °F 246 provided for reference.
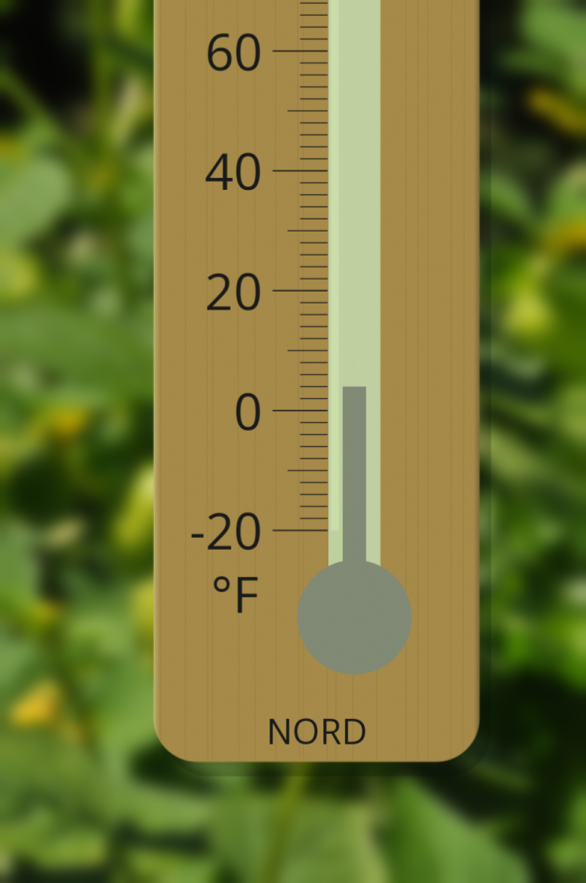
°F 4
